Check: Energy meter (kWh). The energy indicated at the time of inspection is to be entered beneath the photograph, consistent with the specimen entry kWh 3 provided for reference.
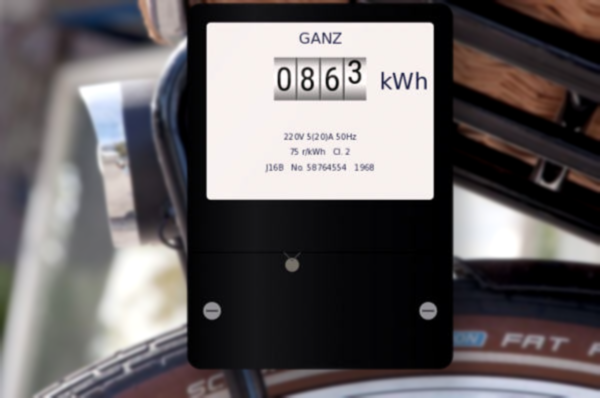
kWh 863
